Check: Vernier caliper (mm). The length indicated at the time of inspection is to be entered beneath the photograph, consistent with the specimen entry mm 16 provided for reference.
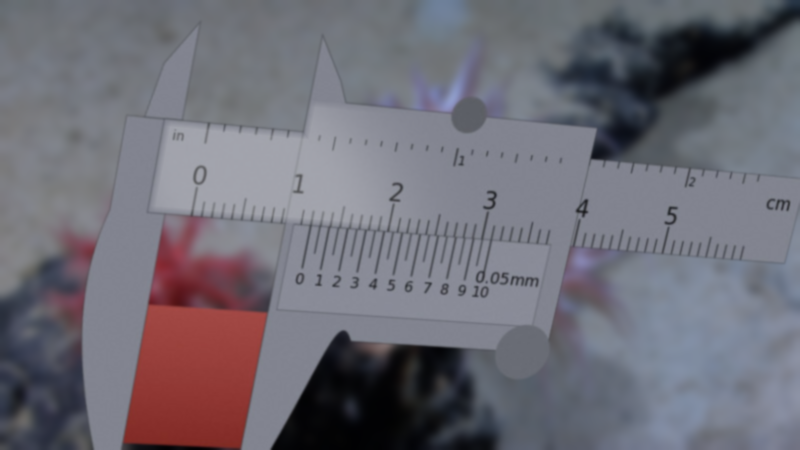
mm 12.0
